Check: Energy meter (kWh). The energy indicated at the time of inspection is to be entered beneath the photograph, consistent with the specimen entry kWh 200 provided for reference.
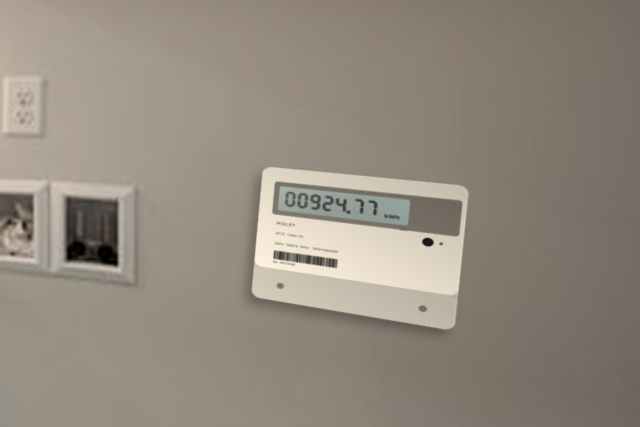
kWh 924.77
